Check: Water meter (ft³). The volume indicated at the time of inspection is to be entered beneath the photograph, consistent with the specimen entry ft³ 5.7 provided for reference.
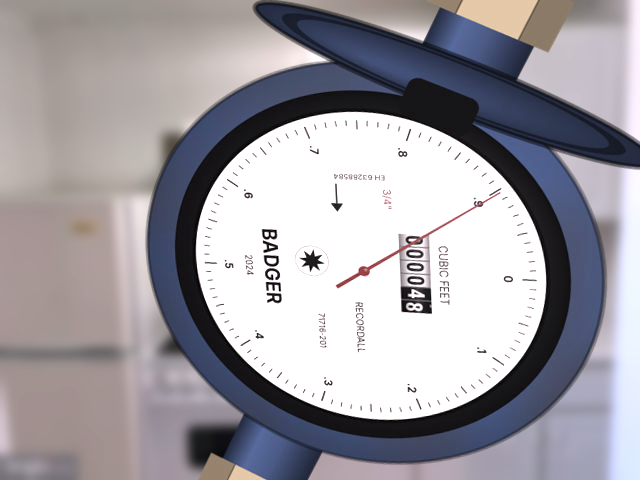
ft³ 47.90
